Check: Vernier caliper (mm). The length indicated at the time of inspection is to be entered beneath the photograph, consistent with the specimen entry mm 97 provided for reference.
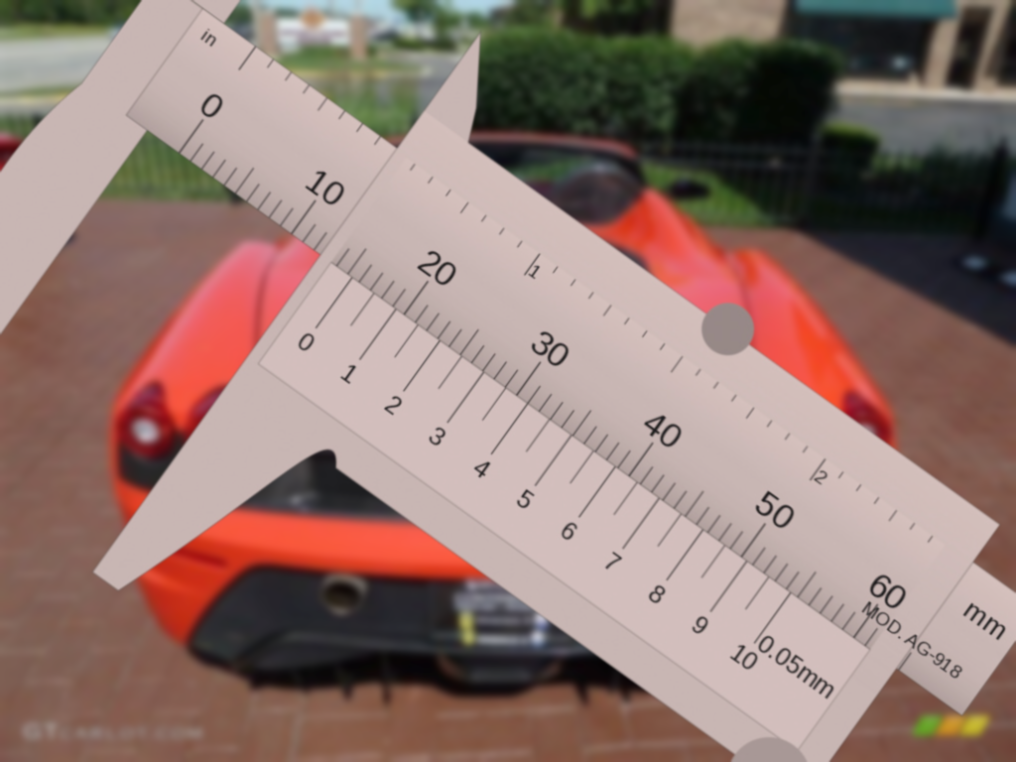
mm 15.4
